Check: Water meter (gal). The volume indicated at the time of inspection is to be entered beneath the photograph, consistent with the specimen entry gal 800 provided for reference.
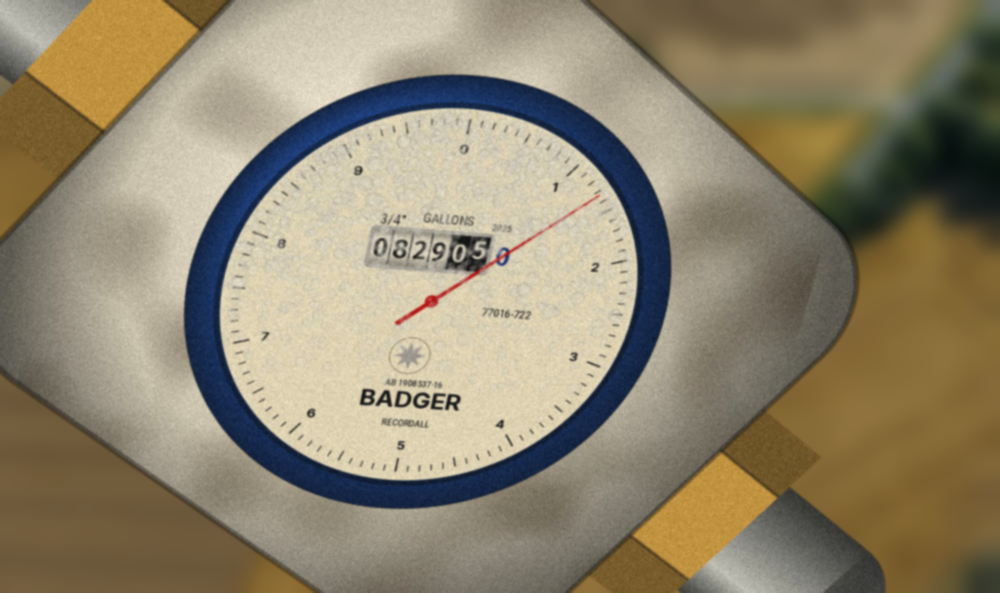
gal 829051.3
